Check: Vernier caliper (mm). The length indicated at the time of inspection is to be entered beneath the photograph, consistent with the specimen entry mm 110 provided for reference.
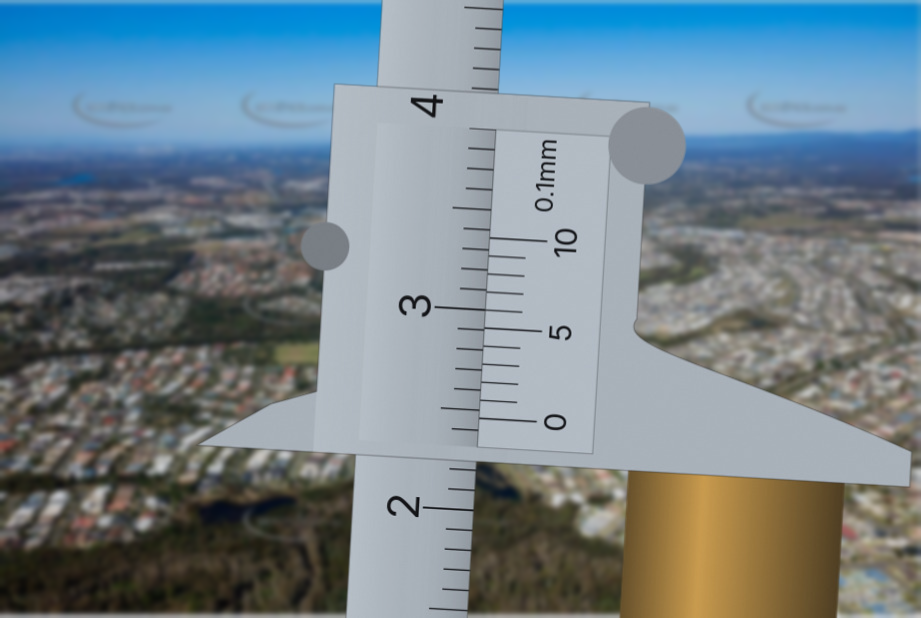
mm 24.6
